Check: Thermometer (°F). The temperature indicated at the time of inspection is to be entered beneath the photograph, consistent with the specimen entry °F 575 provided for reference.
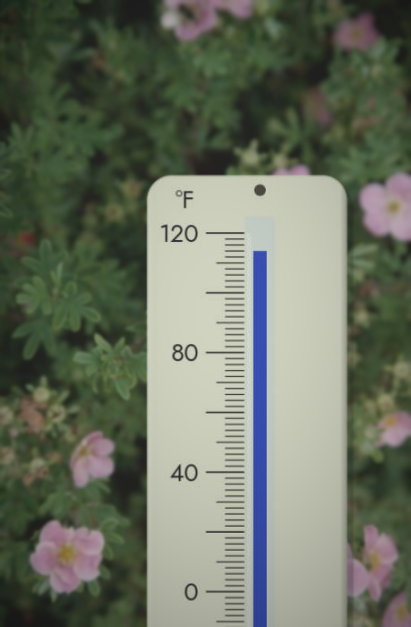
°F 114
